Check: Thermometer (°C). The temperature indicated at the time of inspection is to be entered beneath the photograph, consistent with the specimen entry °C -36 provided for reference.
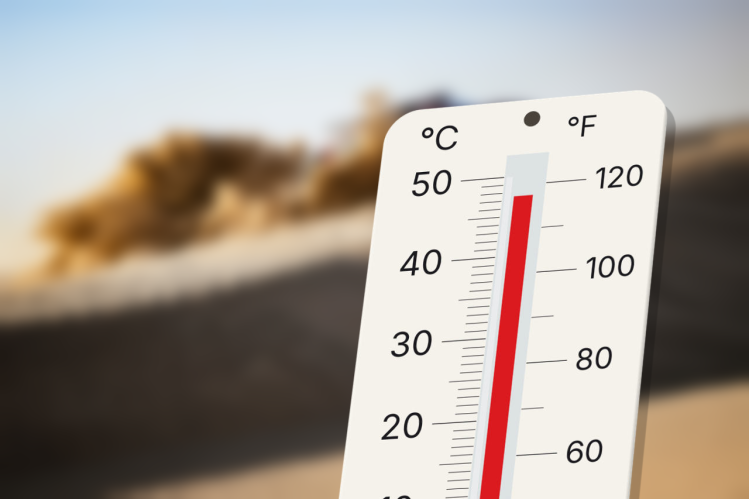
°C 47.5
